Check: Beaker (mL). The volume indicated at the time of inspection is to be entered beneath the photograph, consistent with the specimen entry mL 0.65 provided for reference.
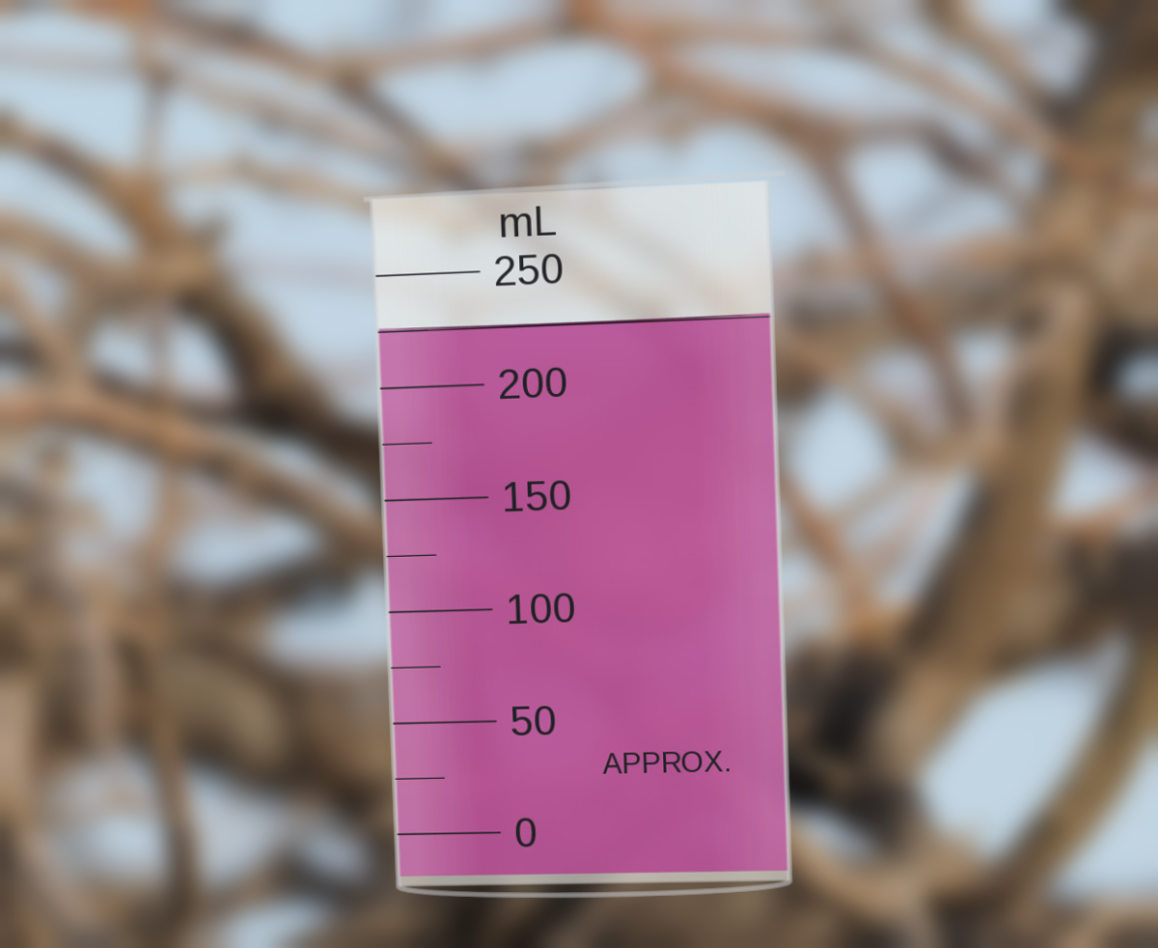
mL 225
